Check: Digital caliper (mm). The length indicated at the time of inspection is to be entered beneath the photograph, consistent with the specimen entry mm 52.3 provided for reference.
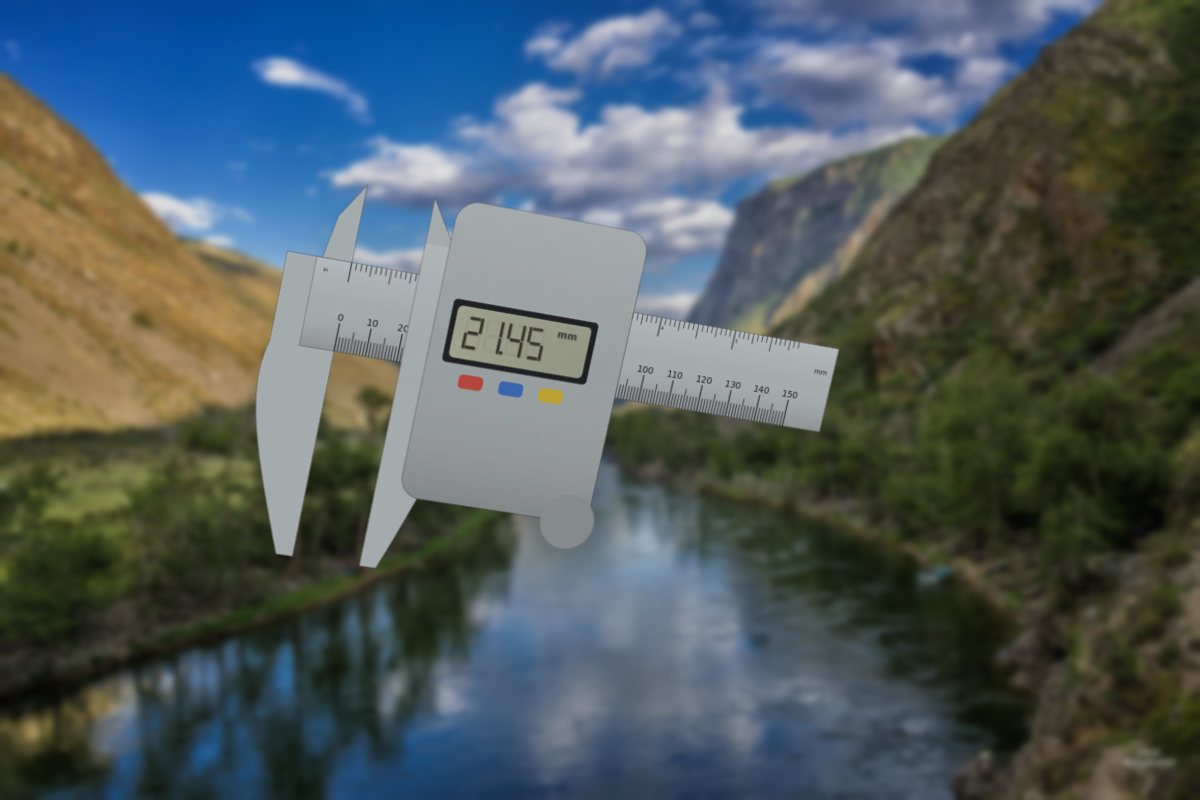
mm 21.45
